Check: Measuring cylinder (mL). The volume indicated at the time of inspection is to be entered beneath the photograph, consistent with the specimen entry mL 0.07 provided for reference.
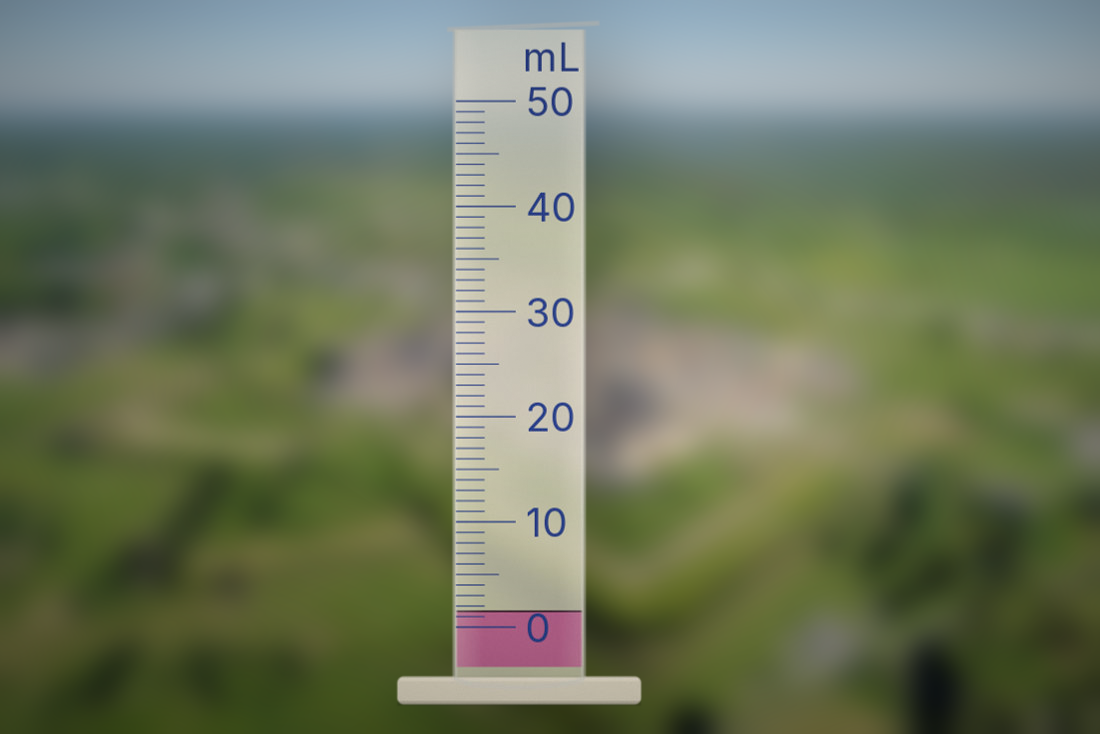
mL 1.5
